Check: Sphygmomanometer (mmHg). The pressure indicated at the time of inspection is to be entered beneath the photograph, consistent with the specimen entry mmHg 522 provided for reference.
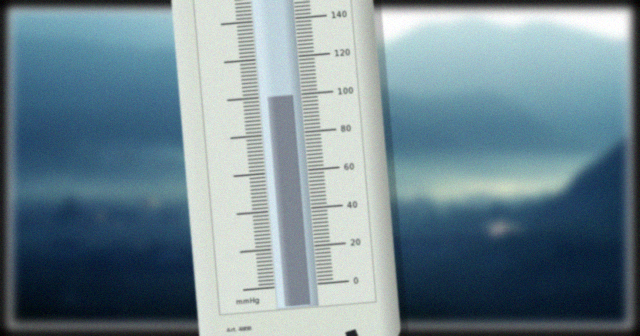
mmHg 100
